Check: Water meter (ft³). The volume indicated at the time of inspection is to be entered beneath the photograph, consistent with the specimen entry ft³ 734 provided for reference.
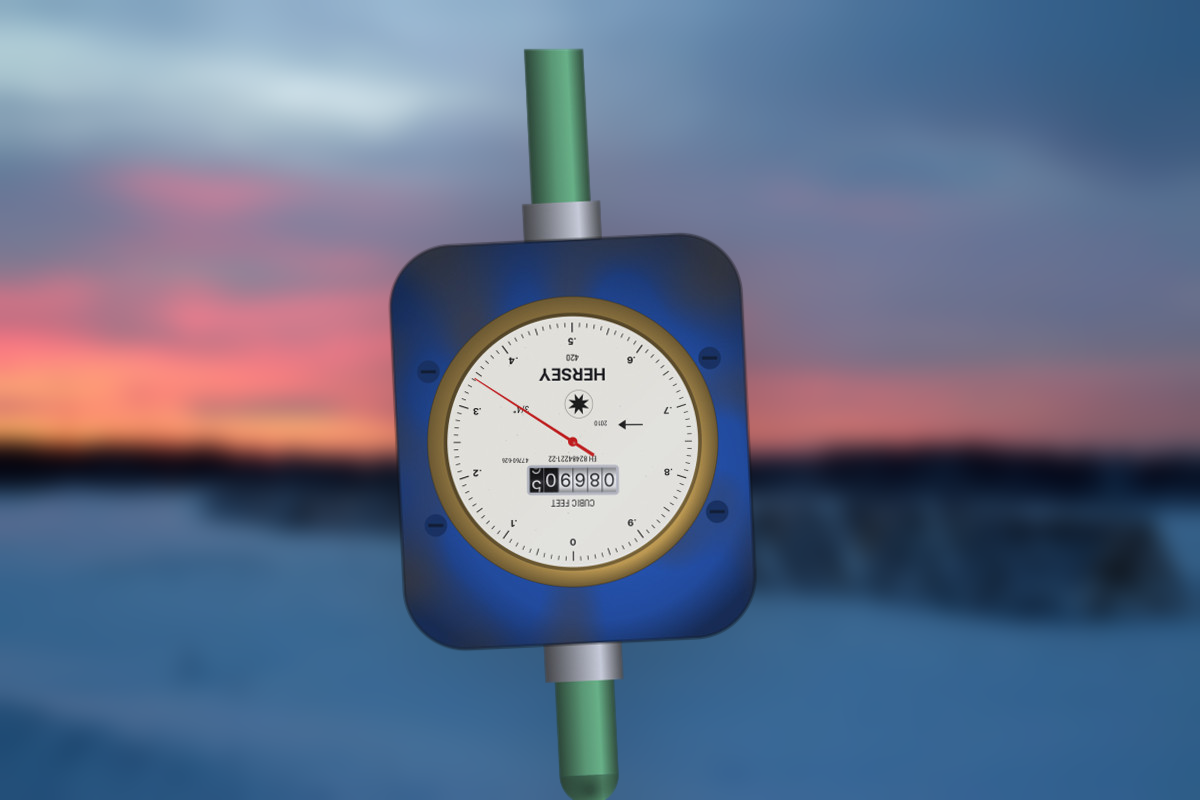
ft³ 86905.34
